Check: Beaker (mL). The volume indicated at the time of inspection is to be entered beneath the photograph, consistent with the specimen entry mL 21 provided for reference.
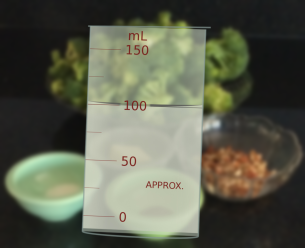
mL 100
